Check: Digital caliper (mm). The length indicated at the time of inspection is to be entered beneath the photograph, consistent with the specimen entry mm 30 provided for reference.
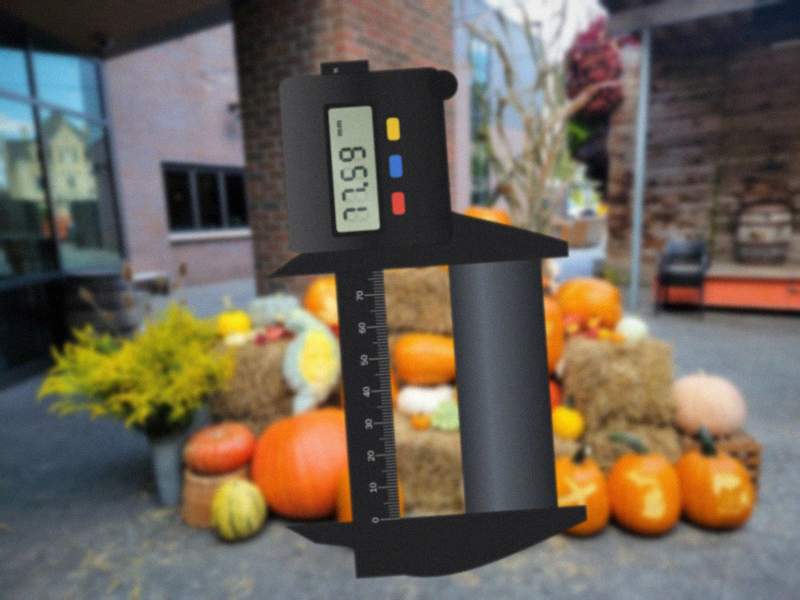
mm 77.59
